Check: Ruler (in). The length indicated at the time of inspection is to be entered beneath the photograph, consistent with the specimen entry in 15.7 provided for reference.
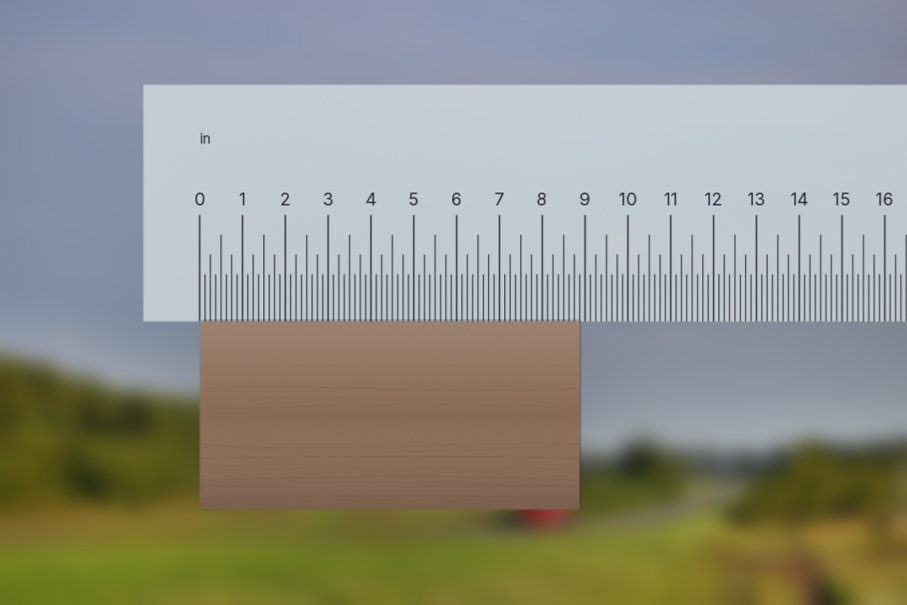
in 8.875
